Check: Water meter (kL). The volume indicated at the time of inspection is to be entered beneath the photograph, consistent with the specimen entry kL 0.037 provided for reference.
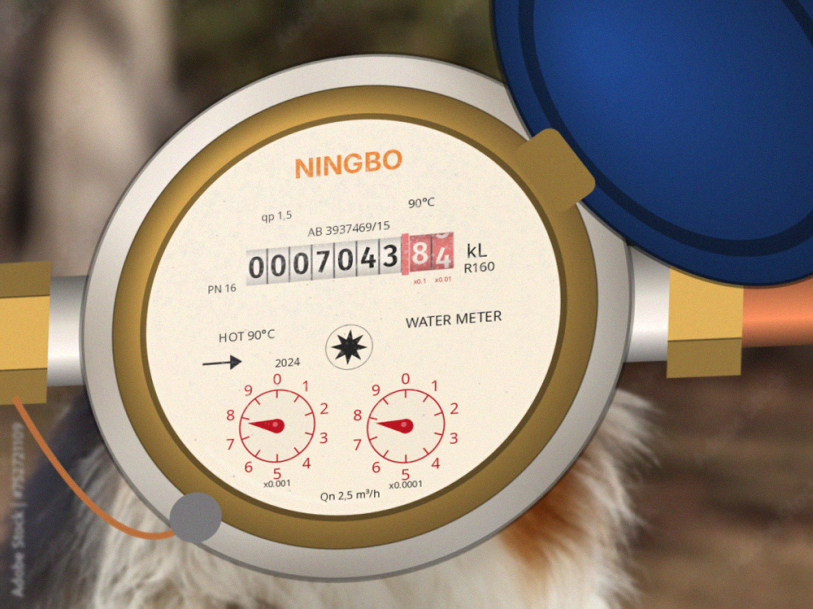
kL 7043.8377
